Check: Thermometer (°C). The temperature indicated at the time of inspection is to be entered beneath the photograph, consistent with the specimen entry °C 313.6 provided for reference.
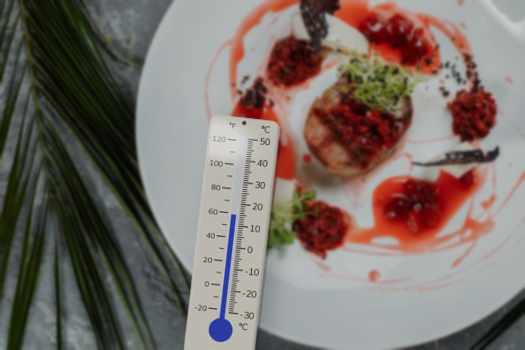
°C 15
